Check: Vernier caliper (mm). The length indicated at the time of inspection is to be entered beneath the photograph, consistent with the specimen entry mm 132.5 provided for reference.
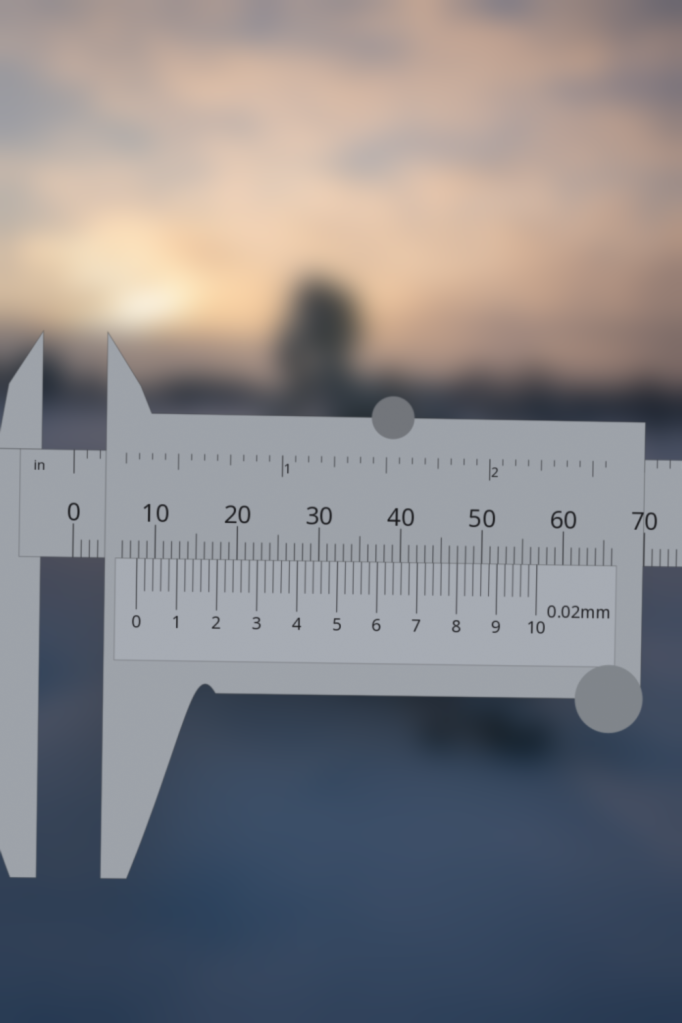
mm 7.8
